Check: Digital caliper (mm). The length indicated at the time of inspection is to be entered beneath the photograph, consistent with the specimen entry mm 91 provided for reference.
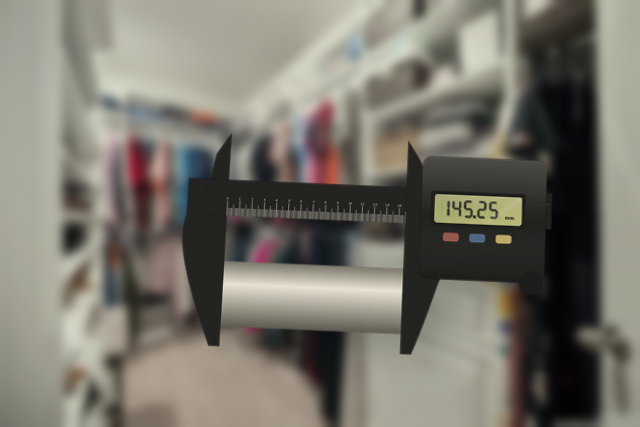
mm 145.25
